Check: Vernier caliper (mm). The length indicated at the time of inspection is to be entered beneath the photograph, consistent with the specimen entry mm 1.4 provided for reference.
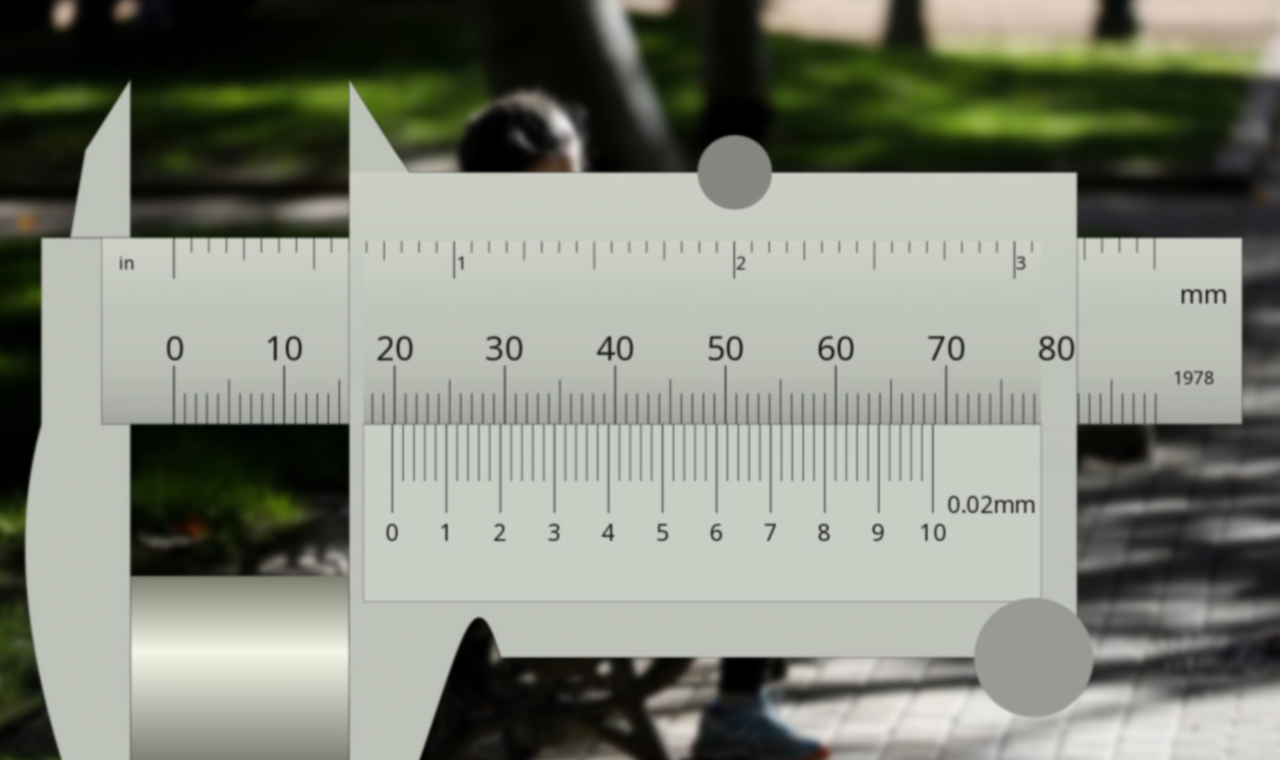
mm 19.8
